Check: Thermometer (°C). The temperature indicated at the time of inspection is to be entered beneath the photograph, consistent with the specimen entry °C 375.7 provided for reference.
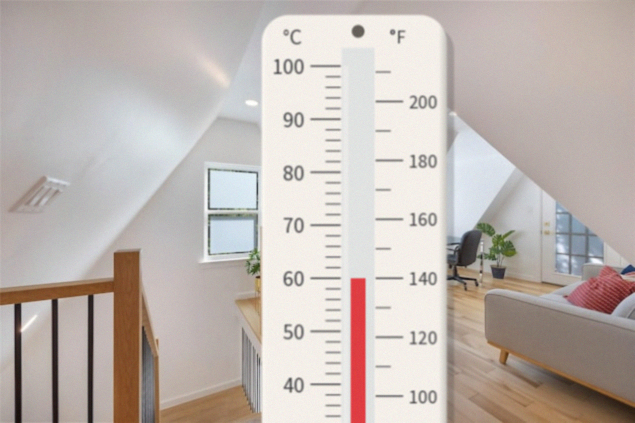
°C 60
